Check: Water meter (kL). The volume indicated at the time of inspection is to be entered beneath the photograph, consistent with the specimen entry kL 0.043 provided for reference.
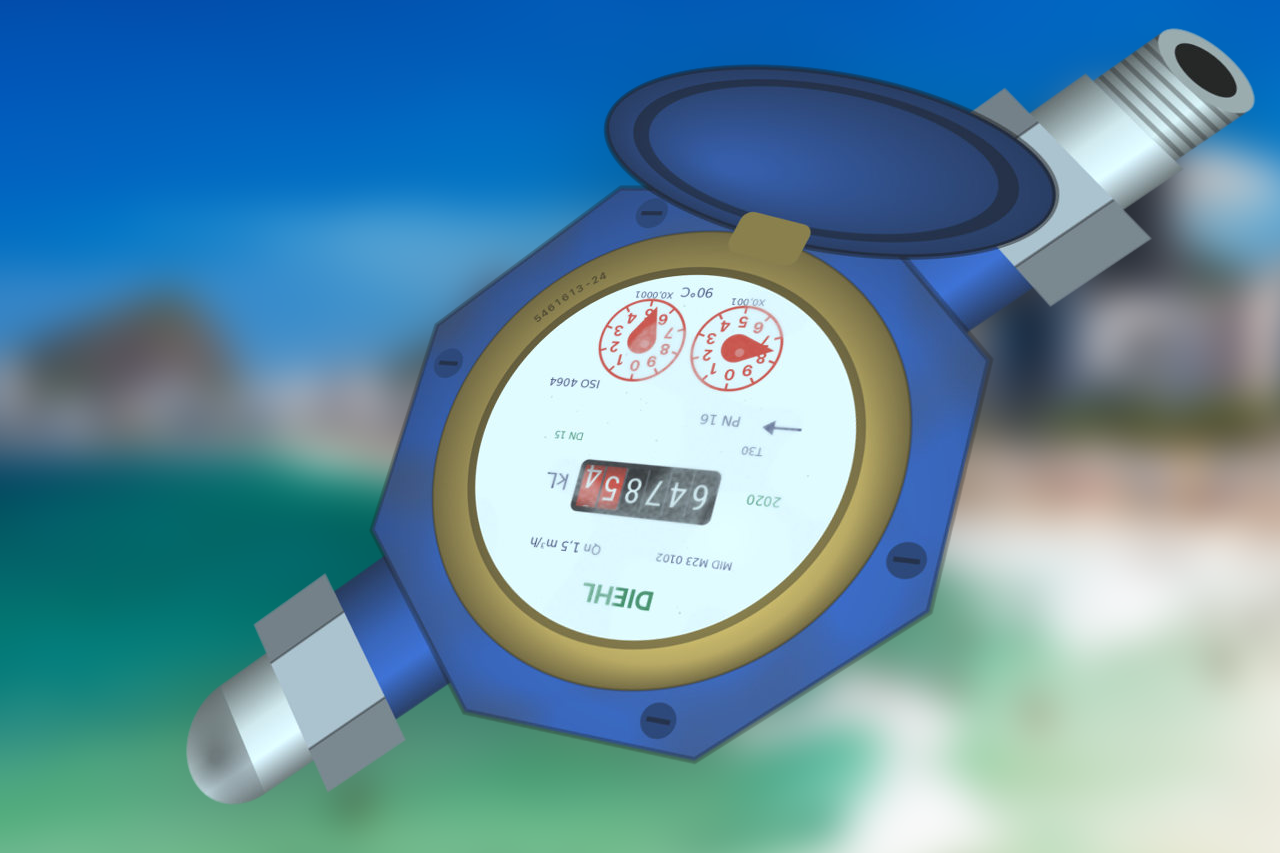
kL 6478.5375
